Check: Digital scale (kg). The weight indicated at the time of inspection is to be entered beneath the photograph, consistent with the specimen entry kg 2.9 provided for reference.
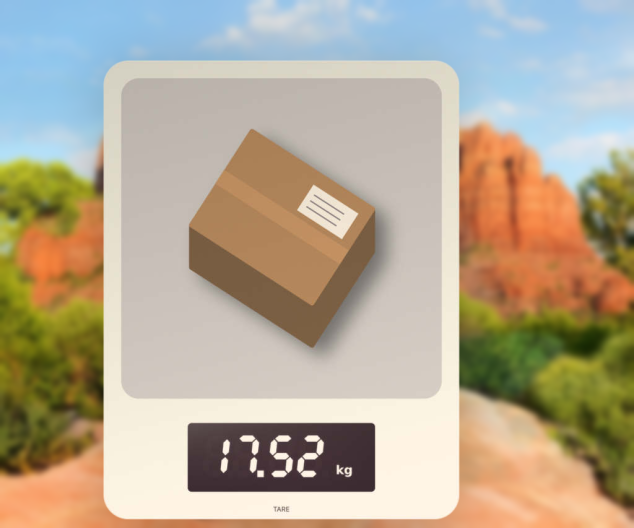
kg 17.52
